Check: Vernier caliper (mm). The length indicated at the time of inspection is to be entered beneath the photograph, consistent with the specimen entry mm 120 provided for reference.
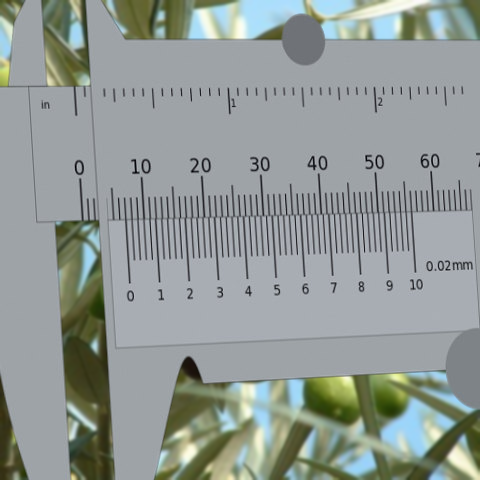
mm 7.0
